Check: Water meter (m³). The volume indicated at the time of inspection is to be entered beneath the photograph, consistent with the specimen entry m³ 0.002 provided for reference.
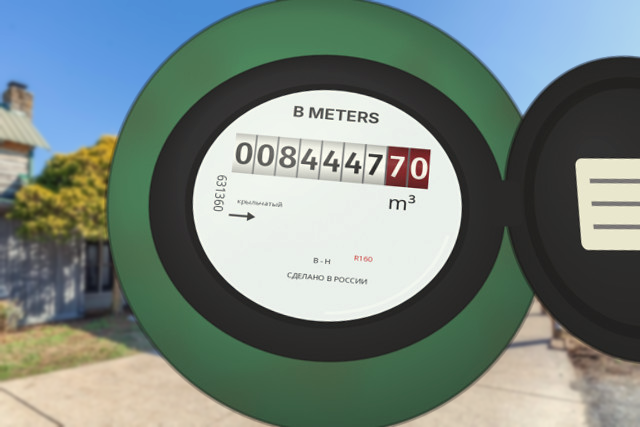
m³ 84447.70
